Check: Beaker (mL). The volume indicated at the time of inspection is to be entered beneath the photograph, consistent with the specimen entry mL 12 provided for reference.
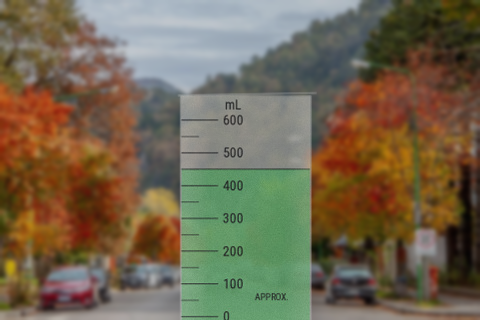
mL 450
